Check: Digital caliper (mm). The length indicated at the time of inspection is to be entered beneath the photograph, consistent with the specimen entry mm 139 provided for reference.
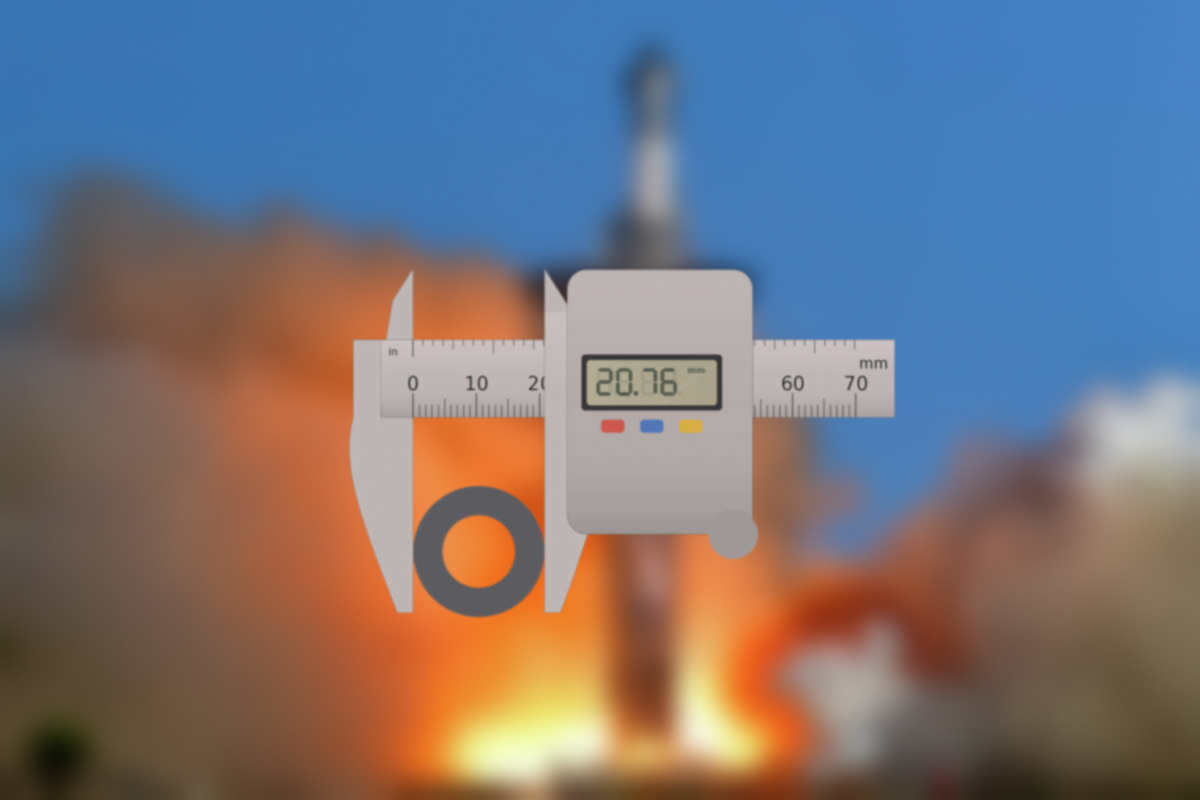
mm 20.76
